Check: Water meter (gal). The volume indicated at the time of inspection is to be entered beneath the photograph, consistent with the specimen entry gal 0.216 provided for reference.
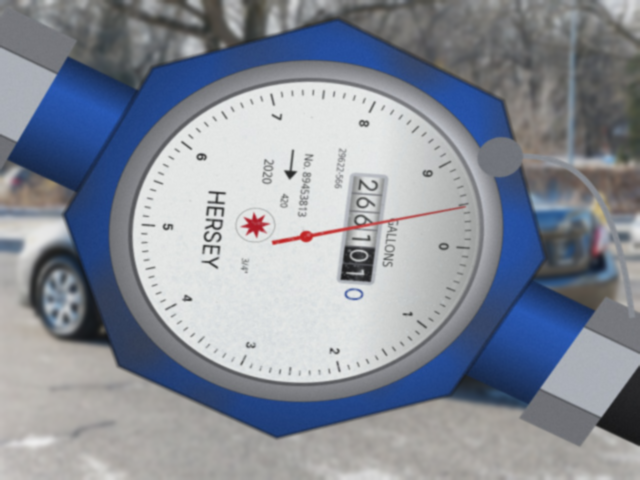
gal 2661009.5
